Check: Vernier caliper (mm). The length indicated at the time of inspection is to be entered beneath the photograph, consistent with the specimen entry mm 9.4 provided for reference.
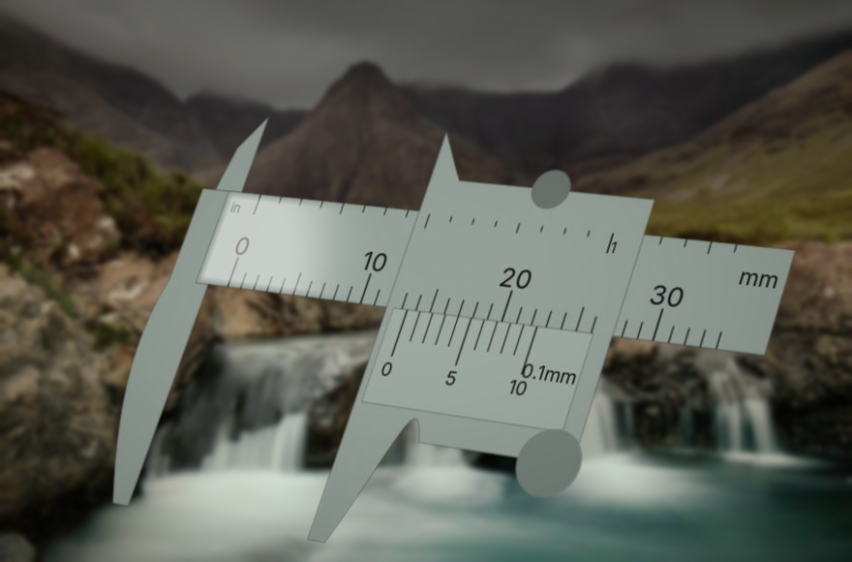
mm 13.4
